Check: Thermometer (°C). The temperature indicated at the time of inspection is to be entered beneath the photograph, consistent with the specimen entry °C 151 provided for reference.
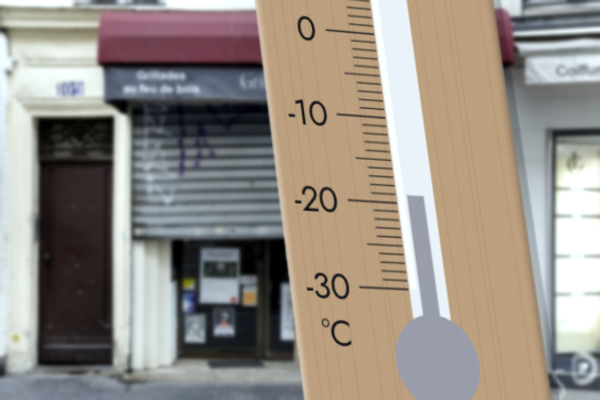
°C -19
